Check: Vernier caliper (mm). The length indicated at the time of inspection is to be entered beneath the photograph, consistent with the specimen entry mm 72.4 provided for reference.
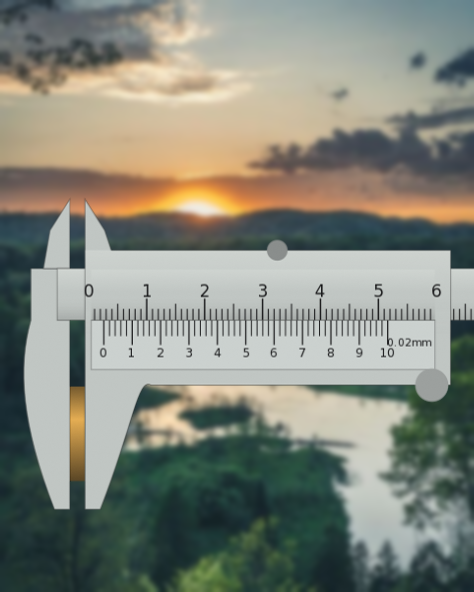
mm 2.6
